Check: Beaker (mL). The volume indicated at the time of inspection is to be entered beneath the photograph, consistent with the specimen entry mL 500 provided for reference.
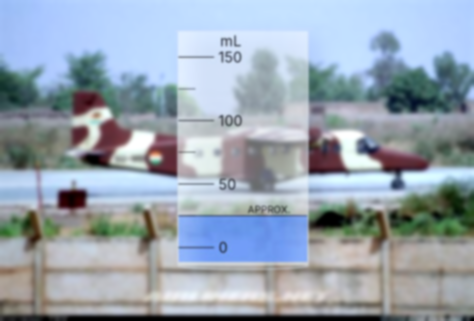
mL 25
